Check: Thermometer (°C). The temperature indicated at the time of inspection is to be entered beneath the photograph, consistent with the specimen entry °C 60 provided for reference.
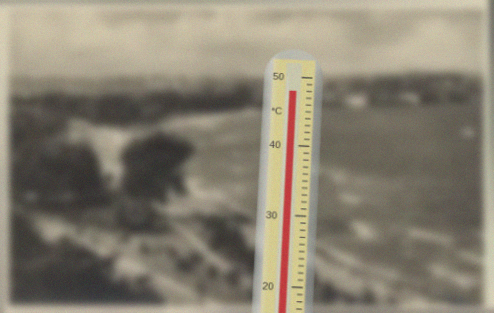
°C 48
